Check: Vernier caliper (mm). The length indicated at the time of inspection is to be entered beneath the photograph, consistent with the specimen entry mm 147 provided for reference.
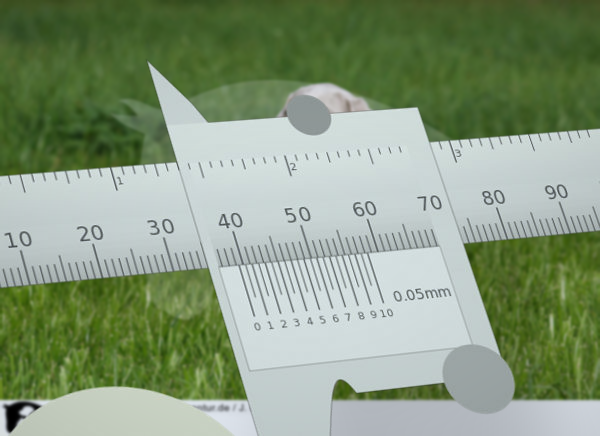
mm 39.4
